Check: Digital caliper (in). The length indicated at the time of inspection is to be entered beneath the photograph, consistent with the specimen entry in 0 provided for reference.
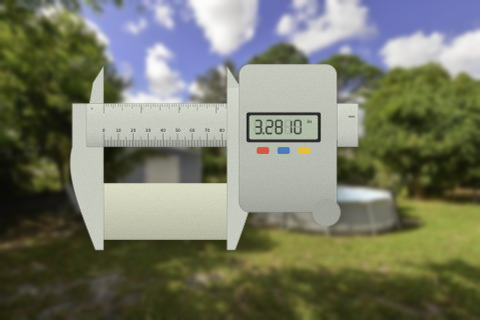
in 3.2810
